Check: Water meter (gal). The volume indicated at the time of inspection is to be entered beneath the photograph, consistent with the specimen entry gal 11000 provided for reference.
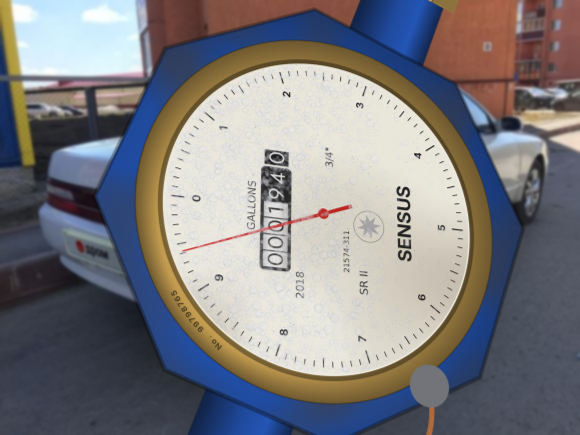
gal 1939.4
